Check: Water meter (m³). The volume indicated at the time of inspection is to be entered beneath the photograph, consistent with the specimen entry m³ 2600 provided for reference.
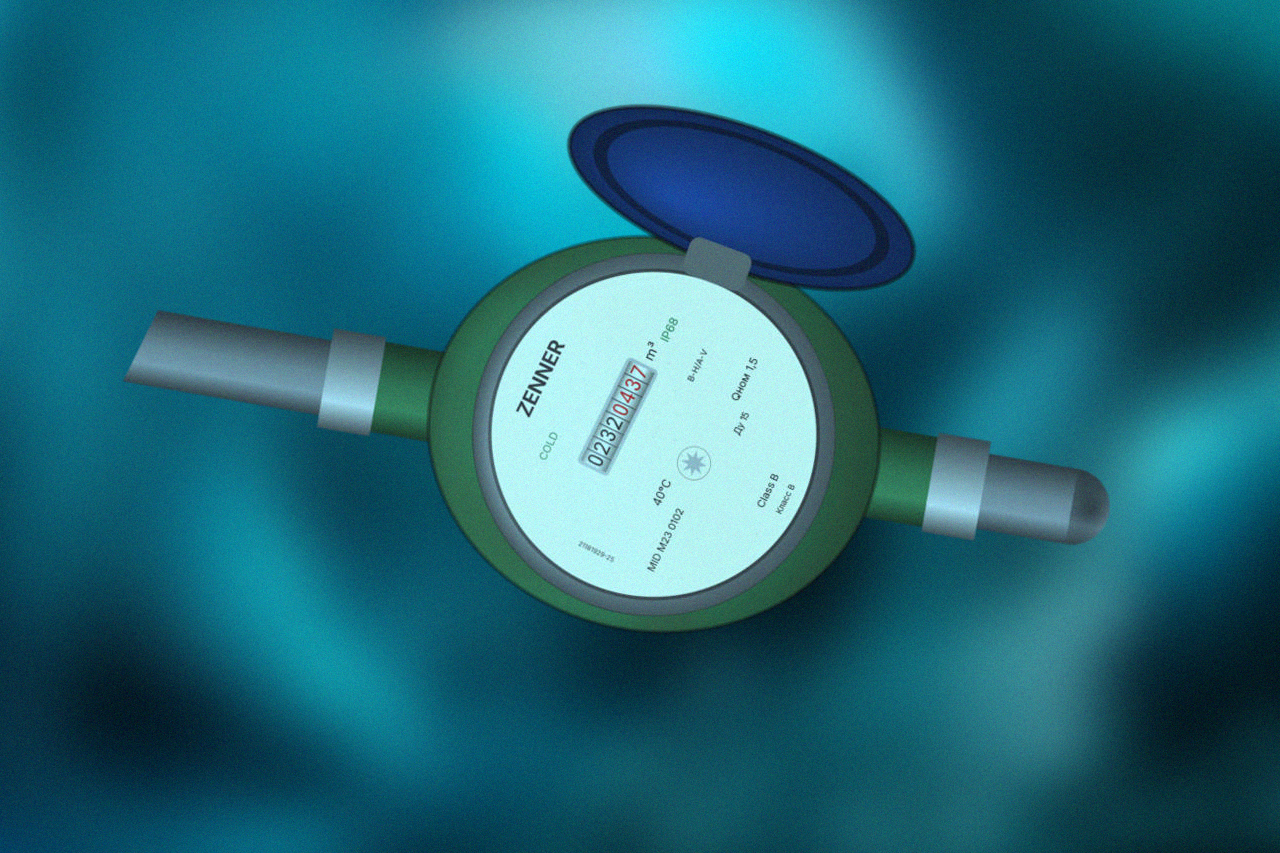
m³ 232.0437
